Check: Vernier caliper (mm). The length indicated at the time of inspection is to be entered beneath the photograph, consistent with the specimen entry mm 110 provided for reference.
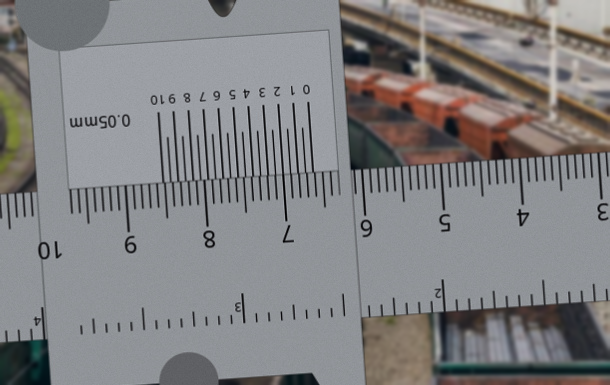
mm 66.2
